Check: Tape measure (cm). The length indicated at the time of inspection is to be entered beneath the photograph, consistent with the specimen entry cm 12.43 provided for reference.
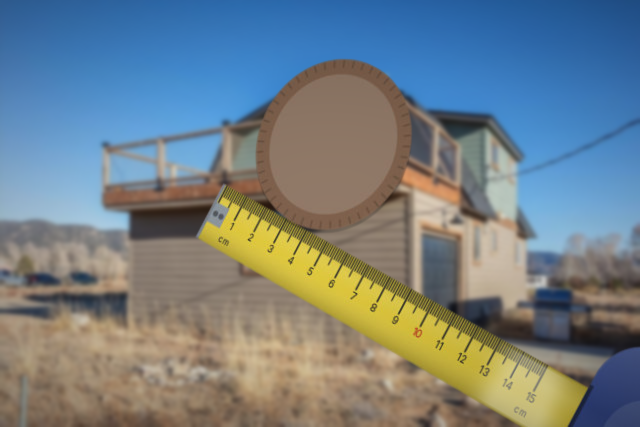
cm 6.5
